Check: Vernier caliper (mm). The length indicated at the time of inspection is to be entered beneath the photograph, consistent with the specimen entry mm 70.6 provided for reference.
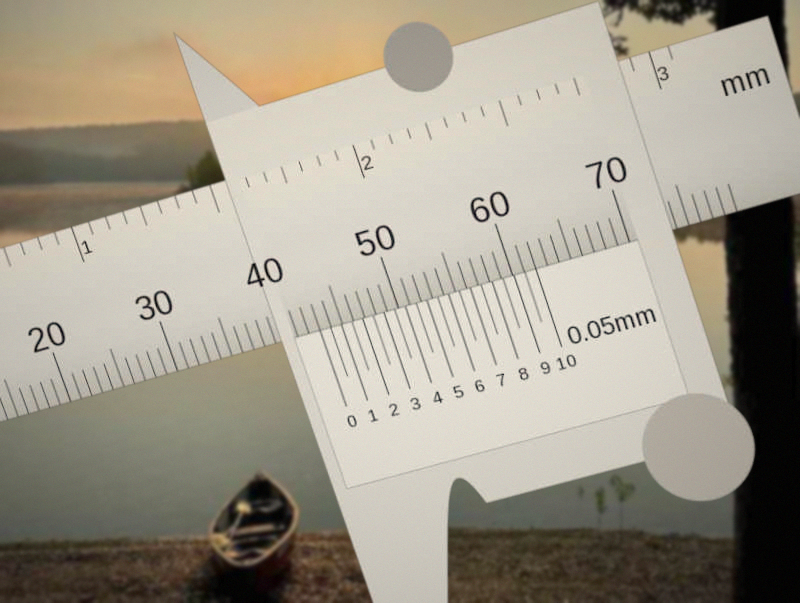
mm 43.0
